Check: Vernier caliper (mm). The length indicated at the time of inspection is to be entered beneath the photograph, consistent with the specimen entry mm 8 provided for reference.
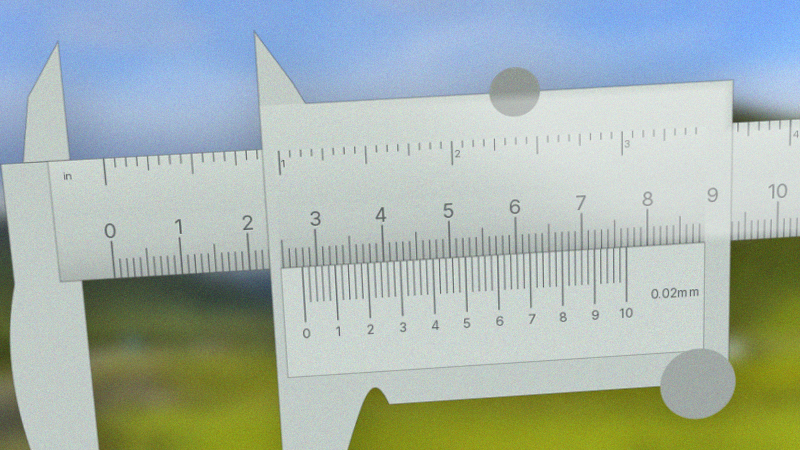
mm 27.8
